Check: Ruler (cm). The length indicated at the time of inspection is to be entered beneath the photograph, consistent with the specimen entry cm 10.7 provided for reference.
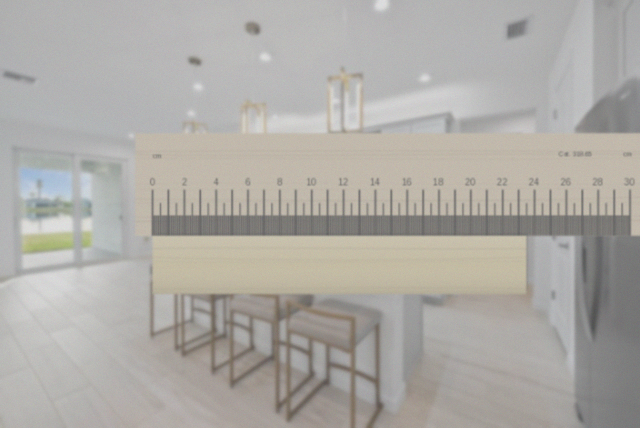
cm 23.5
